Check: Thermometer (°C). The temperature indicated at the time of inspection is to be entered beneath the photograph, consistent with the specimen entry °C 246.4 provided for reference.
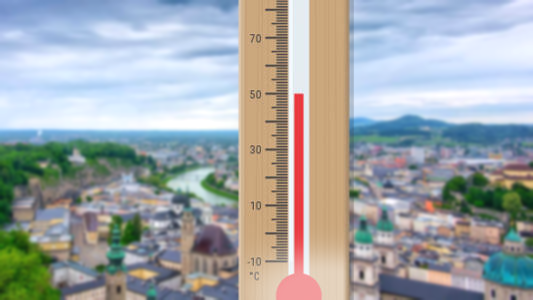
°C 50
